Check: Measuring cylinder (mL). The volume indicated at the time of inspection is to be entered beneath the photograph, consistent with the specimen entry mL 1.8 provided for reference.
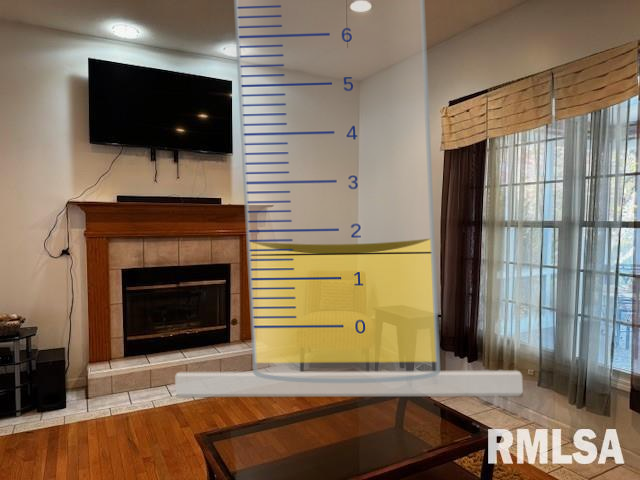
mL 1.5
